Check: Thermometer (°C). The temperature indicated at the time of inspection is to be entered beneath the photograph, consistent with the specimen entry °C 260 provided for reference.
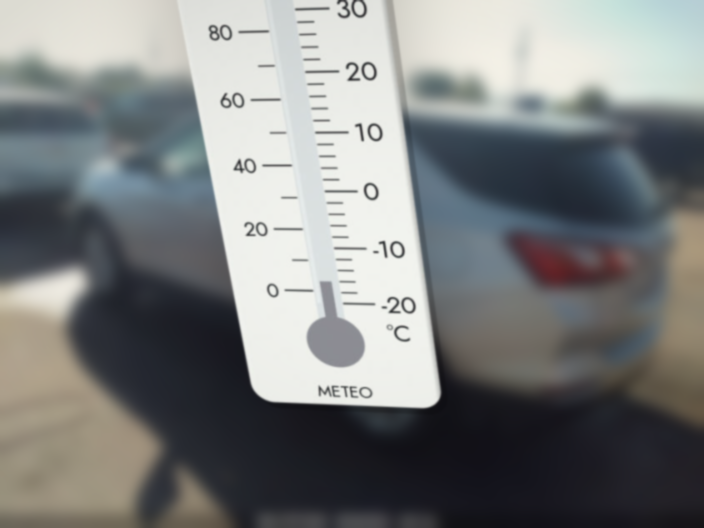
°C -16
